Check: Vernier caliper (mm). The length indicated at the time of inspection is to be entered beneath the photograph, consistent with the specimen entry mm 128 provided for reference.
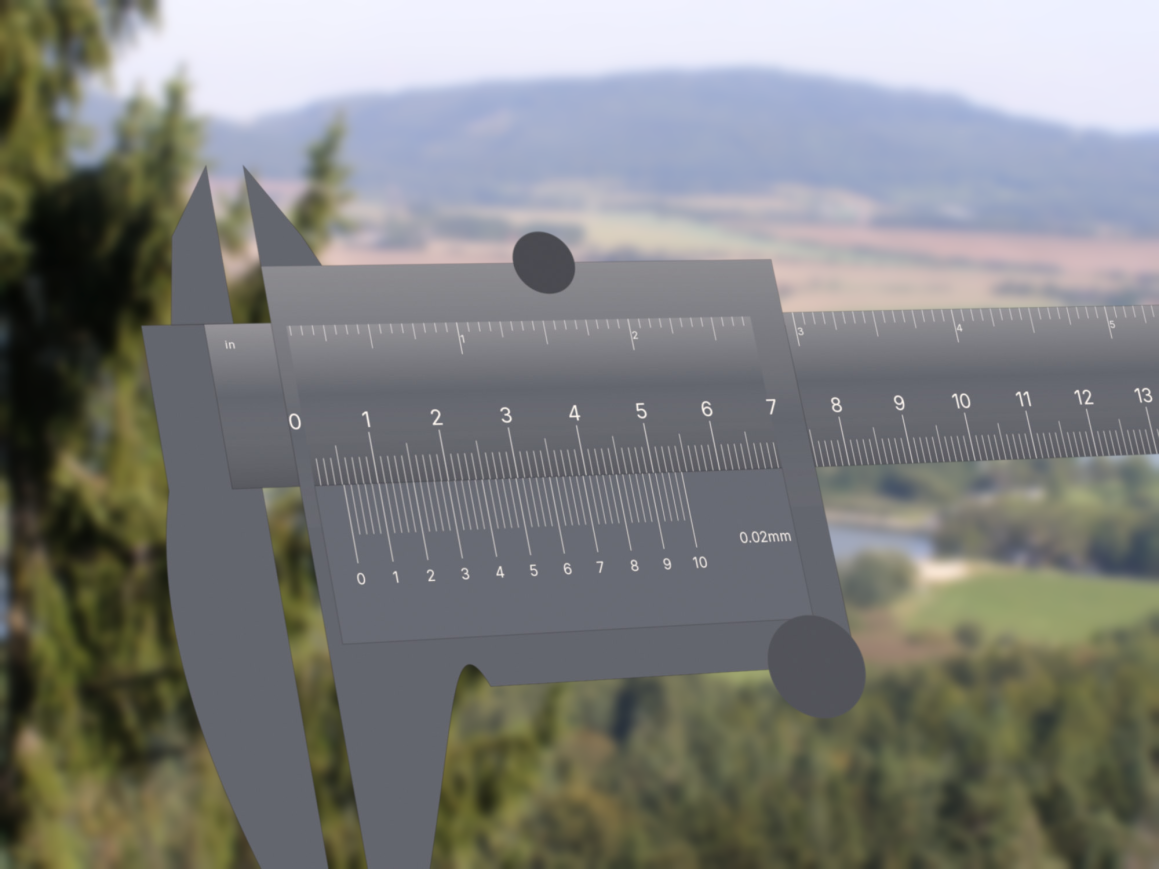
mm 5.2
